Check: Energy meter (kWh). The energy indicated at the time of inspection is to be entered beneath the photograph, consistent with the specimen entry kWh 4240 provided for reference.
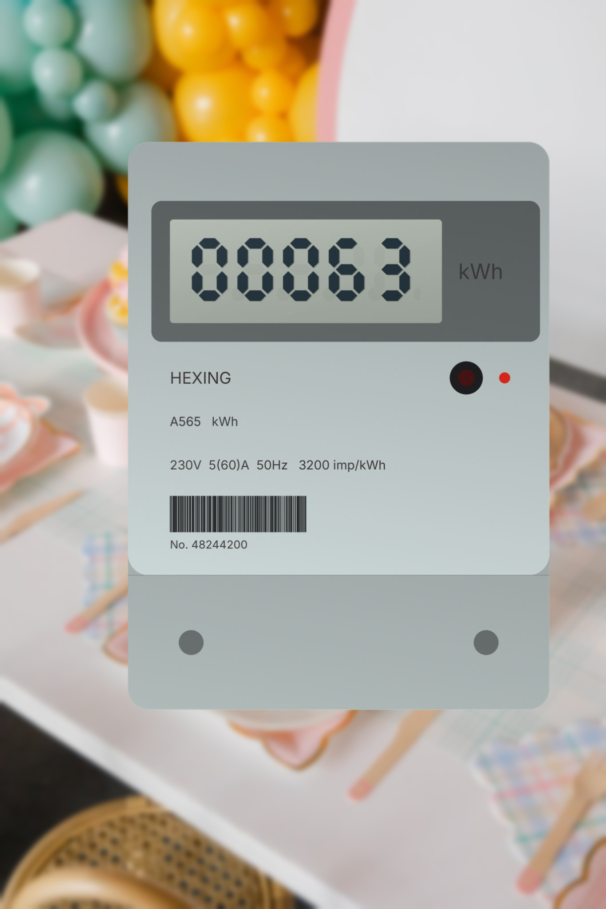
kWh 63
